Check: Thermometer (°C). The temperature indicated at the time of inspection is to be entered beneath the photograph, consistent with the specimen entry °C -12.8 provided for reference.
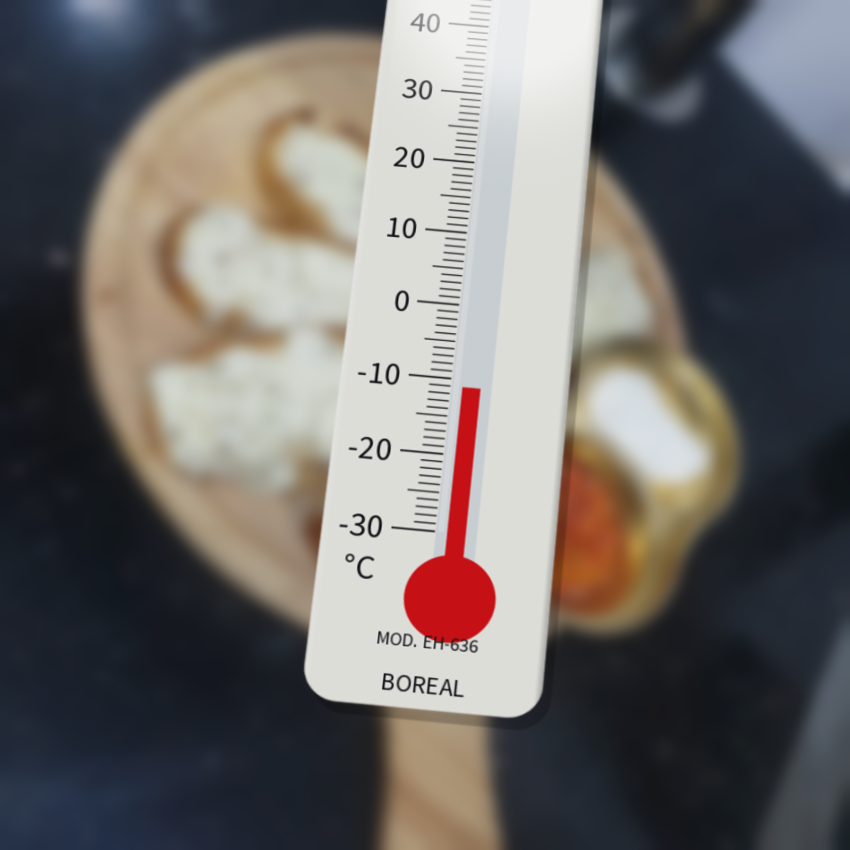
°C -11
